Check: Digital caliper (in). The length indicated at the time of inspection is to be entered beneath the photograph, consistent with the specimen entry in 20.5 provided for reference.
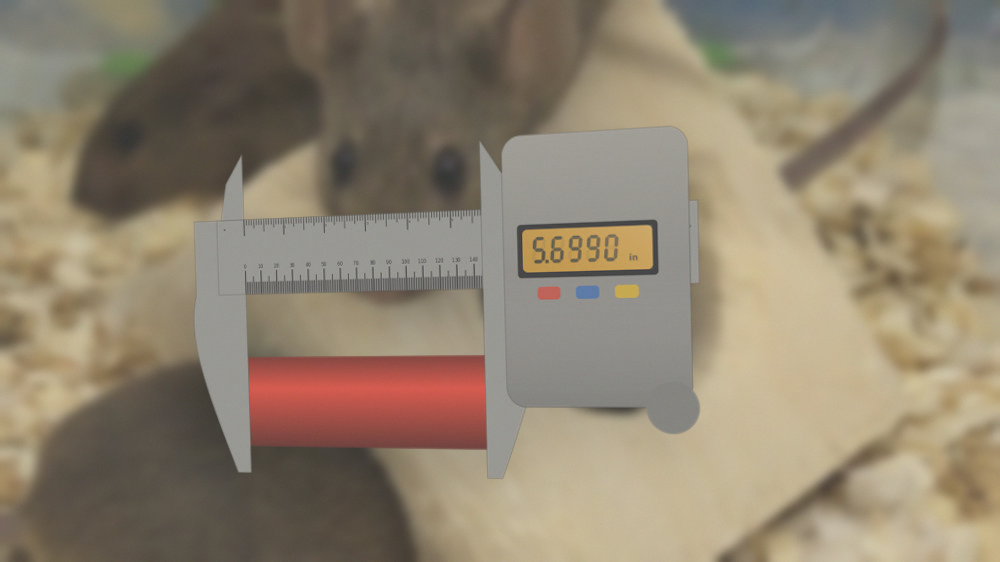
in 5.6990
